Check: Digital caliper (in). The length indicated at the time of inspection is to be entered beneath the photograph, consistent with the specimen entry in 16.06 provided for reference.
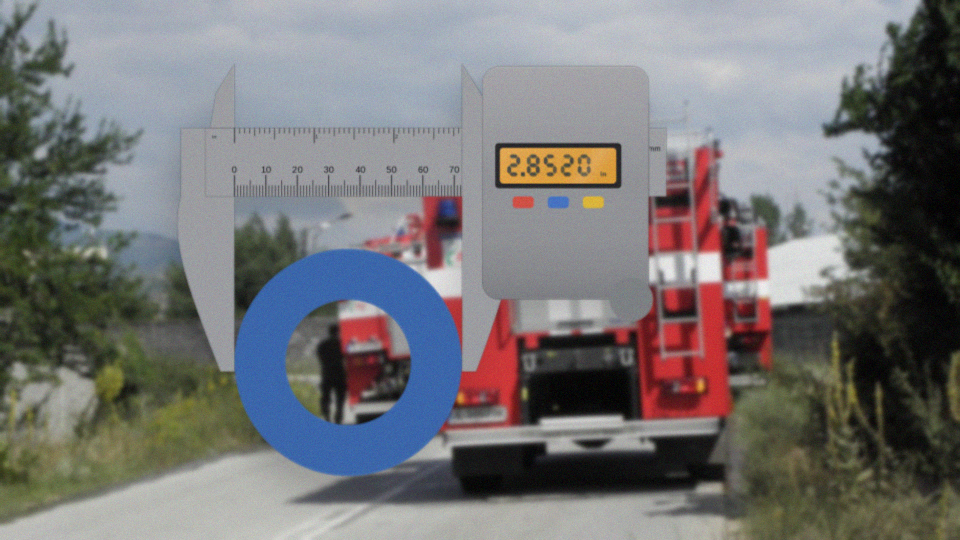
in 2.8520
